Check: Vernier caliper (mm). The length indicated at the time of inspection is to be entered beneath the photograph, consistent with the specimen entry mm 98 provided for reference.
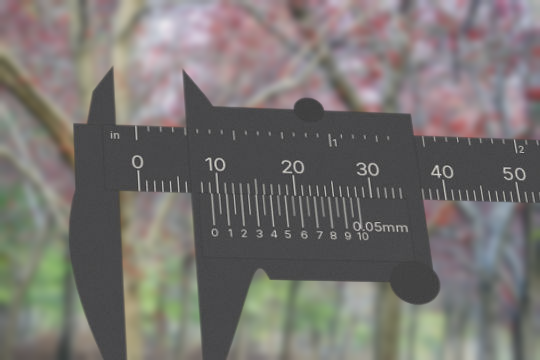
mm 9.2
